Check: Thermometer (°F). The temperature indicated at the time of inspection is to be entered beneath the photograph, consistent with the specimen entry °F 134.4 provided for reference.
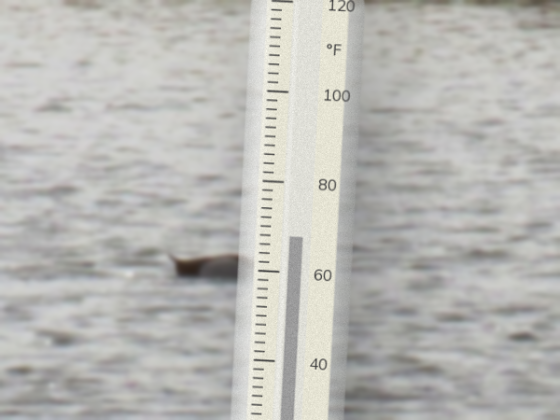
°F 68
